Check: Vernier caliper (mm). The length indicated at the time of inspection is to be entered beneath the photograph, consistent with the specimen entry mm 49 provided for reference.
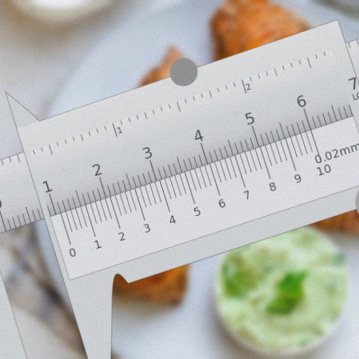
mm 11.0
